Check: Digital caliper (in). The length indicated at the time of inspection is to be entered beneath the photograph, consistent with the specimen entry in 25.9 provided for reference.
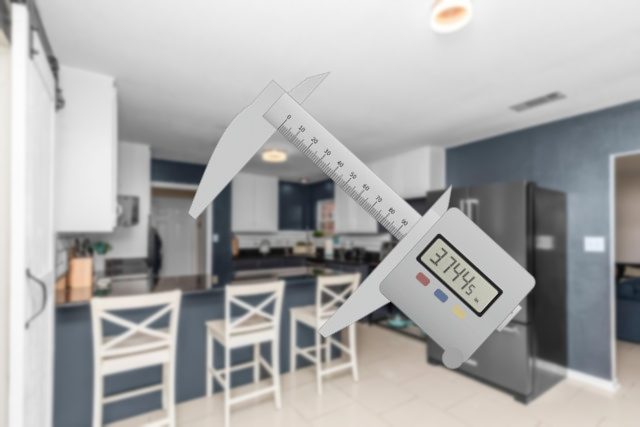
in 3.7445
